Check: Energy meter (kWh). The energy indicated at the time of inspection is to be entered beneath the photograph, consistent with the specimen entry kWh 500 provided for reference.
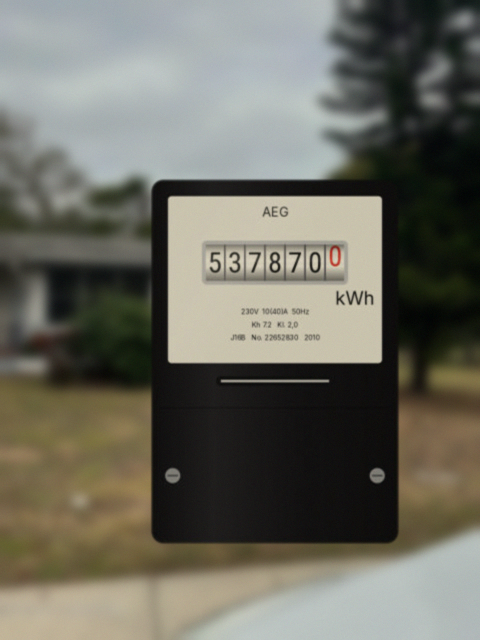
kWh 537870.0
